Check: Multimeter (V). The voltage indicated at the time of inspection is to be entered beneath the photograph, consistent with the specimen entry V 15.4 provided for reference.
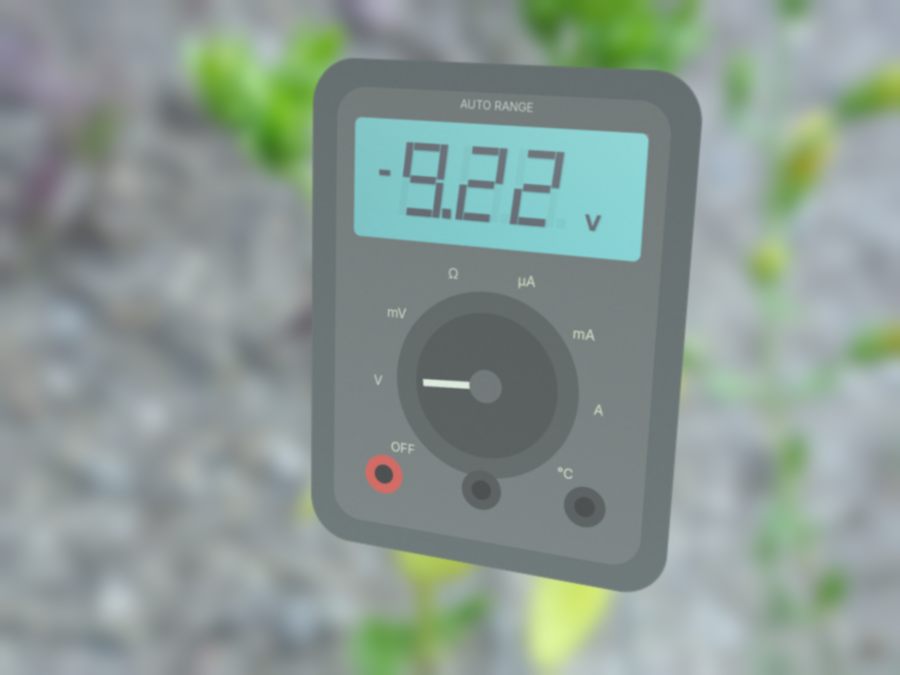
V -9.22
